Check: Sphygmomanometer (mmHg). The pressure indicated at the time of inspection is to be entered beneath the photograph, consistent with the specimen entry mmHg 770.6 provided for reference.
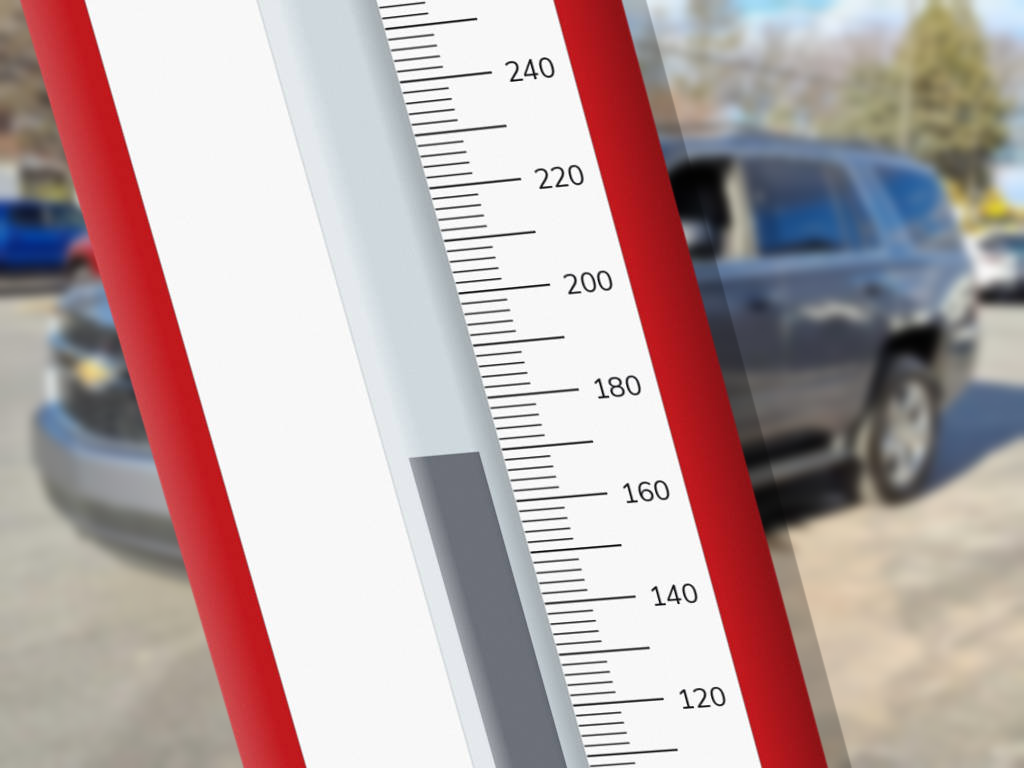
mmHg 170
